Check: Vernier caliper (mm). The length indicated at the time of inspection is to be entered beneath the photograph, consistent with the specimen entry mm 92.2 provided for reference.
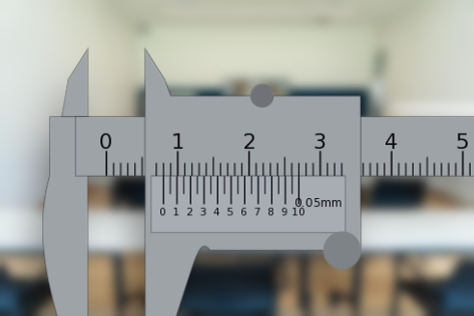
mm 8.0
